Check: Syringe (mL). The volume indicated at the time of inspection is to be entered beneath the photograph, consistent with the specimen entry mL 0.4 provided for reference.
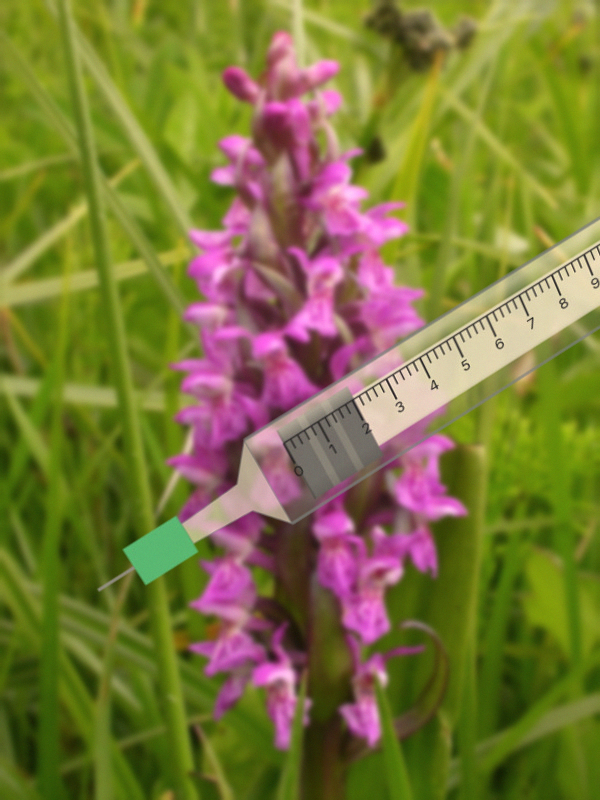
mL 0
